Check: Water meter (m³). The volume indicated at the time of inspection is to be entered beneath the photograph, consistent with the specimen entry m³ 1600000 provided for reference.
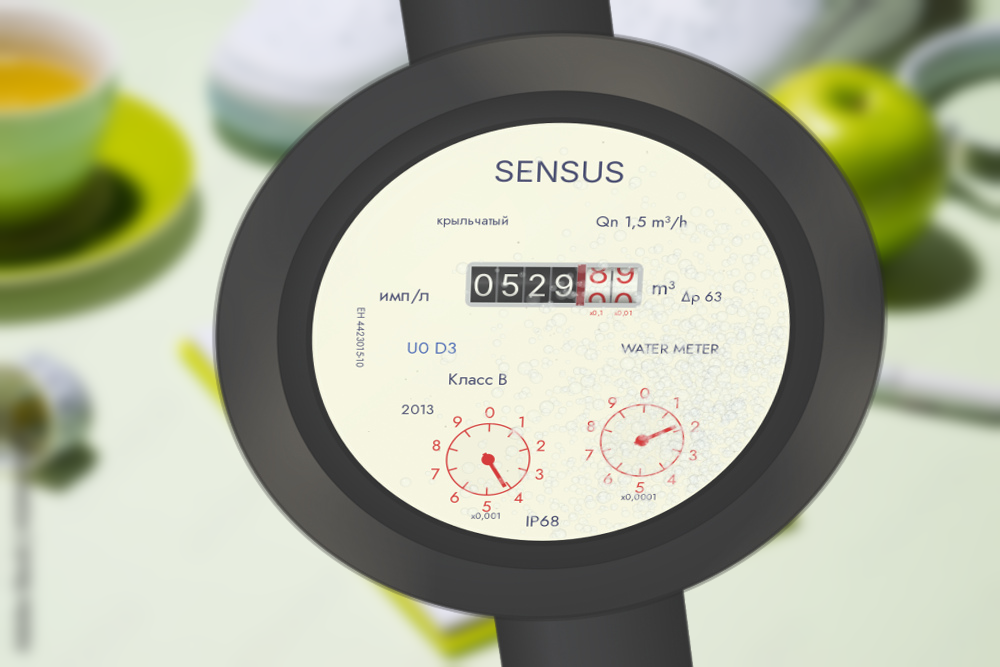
m³ 529.8941
